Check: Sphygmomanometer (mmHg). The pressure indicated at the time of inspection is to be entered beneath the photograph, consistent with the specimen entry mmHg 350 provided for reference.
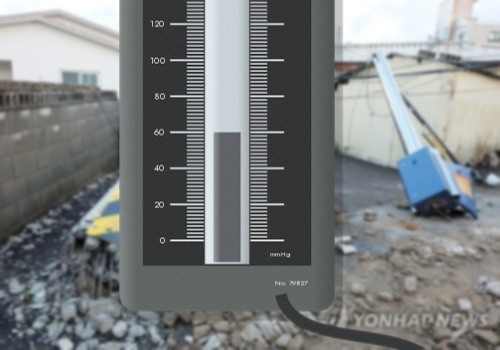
mmHg 60
